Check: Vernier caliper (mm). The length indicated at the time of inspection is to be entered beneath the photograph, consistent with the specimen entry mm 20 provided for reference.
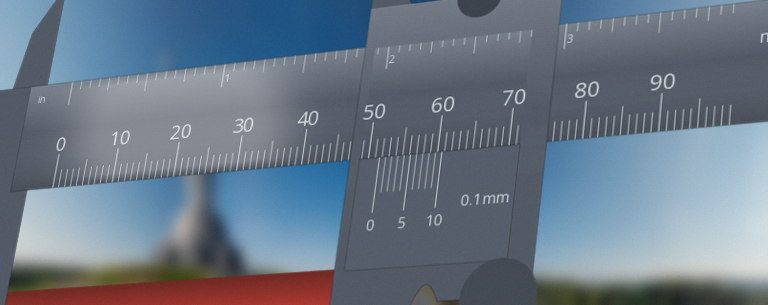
mm 51.6
